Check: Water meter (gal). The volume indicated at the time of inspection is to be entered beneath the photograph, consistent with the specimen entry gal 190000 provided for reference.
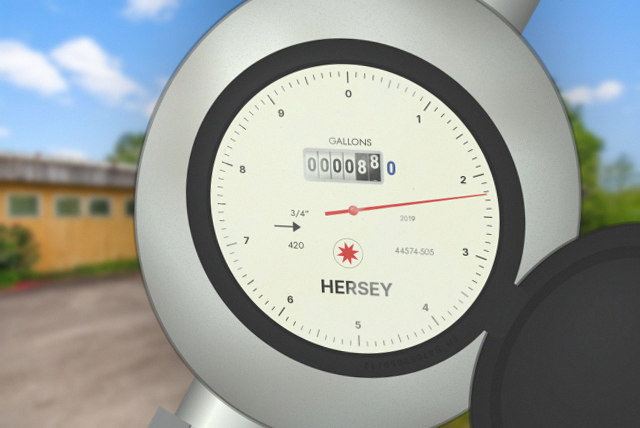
gal 882.2
